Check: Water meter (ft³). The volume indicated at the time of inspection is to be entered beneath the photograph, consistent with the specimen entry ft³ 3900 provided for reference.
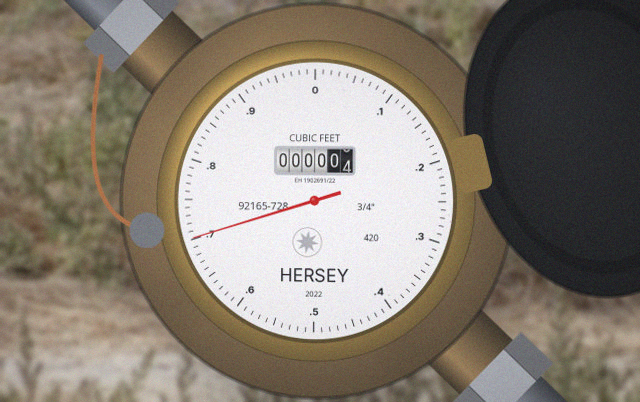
ft³ 3.70
